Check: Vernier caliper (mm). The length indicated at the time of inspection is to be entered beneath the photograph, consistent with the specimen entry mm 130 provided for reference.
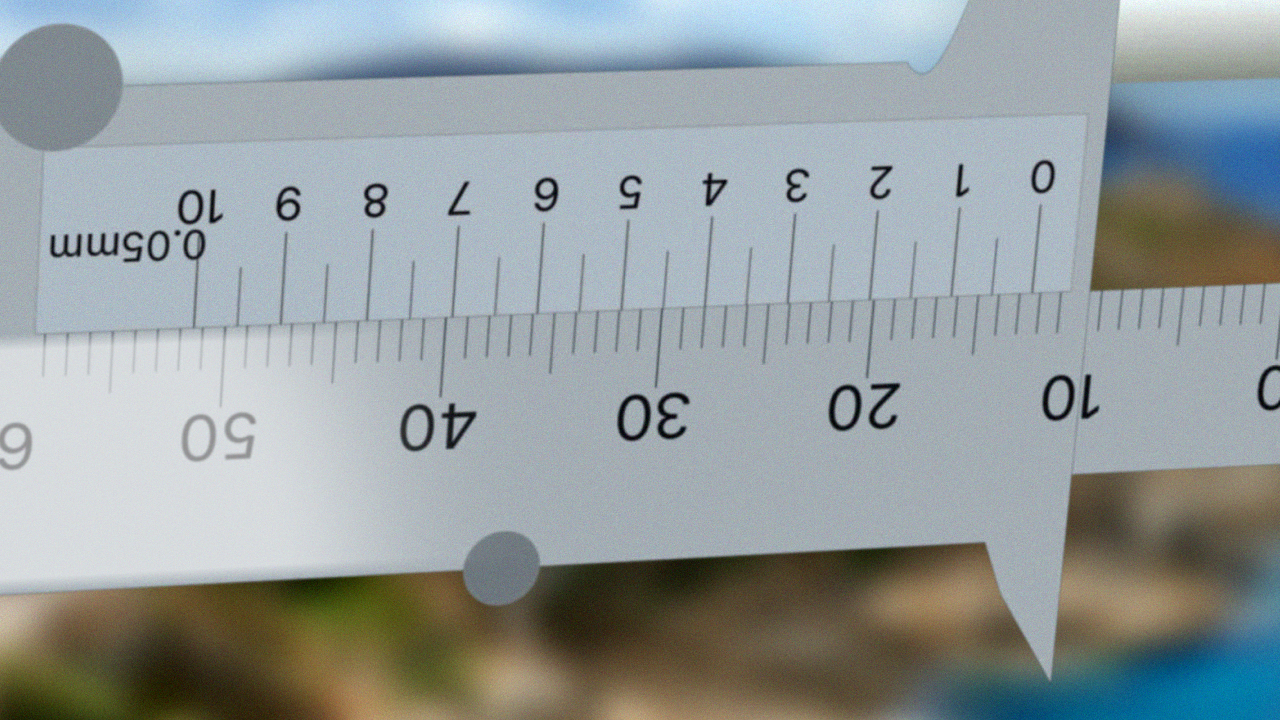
mm 12.4
